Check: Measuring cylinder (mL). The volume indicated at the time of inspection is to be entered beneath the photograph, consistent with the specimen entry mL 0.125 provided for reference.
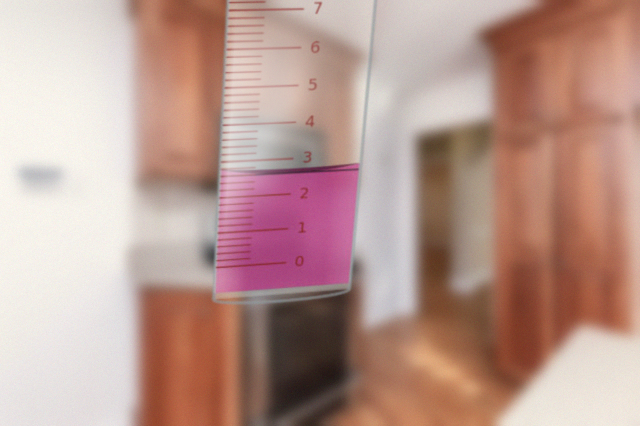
mL 2.6
